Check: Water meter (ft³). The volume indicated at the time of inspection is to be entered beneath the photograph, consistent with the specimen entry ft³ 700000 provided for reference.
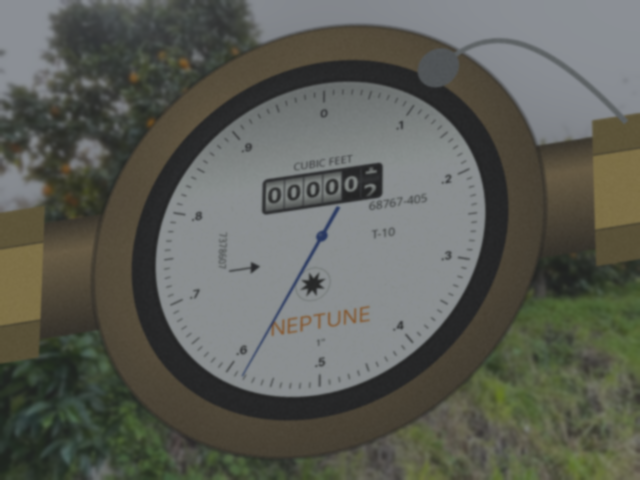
ft³ 1.58
